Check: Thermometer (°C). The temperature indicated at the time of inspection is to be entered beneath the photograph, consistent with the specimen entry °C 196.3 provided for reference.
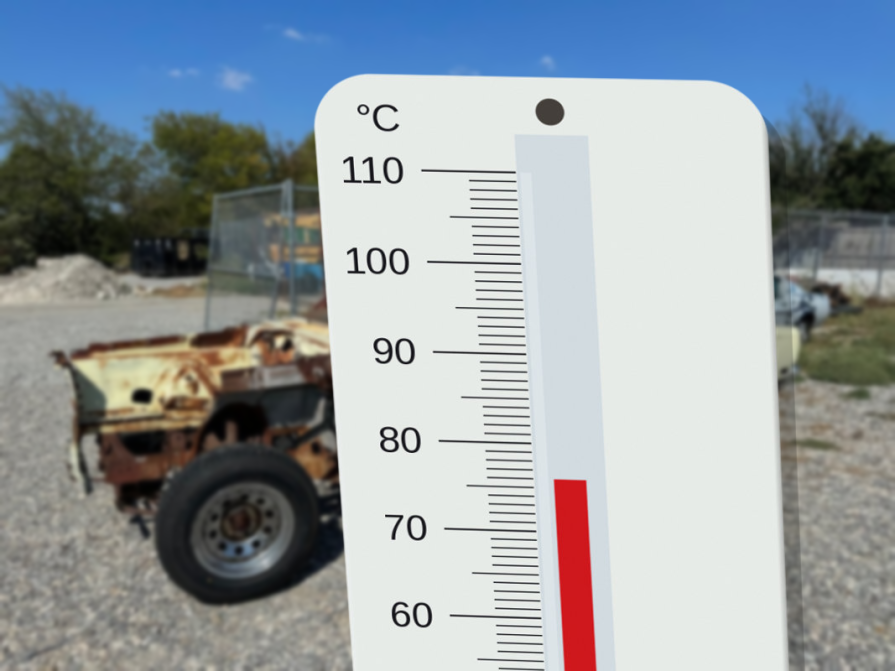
°C 76
